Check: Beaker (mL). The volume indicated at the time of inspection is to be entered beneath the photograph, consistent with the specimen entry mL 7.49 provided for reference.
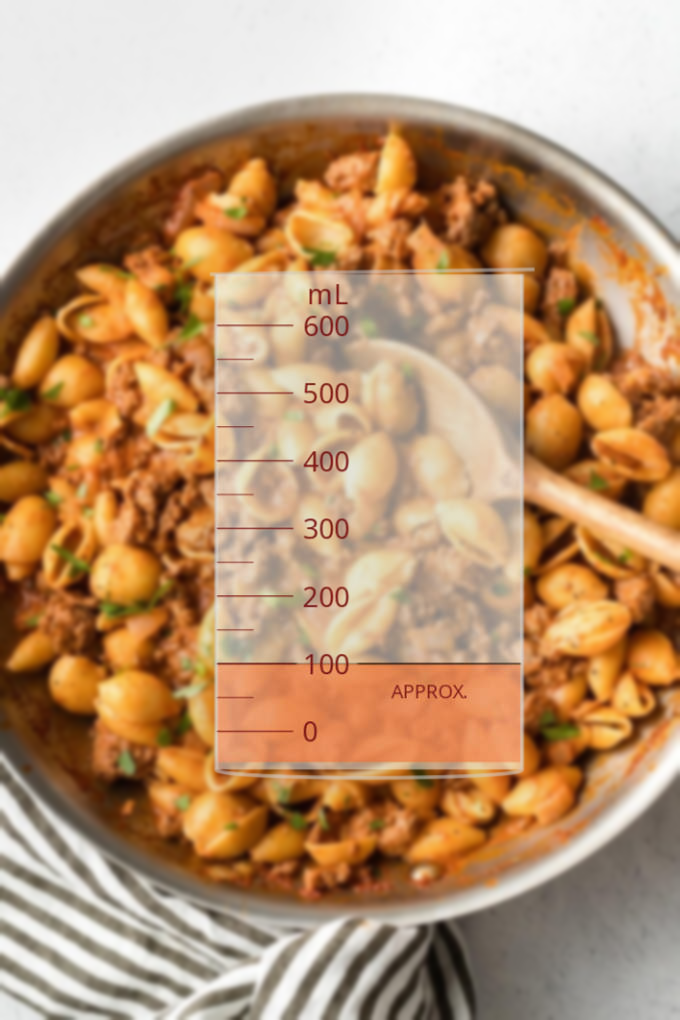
mL 100
